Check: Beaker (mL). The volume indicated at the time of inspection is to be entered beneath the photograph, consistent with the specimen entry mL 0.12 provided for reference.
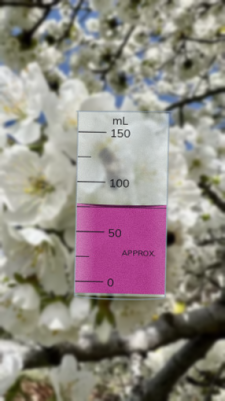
mL 75
